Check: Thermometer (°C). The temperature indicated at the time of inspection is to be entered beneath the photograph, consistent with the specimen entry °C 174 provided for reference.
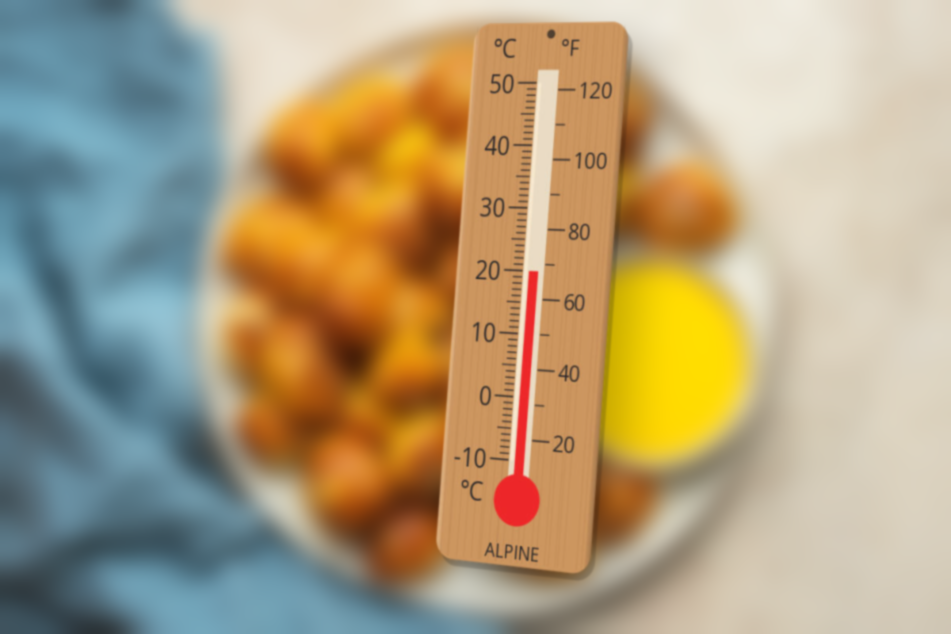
°C 20
